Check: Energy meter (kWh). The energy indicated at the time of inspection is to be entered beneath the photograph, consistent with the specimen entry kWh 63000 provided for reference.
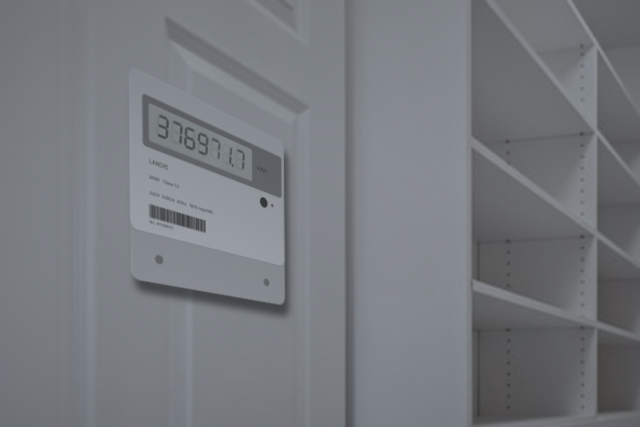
kWh 376971.7
